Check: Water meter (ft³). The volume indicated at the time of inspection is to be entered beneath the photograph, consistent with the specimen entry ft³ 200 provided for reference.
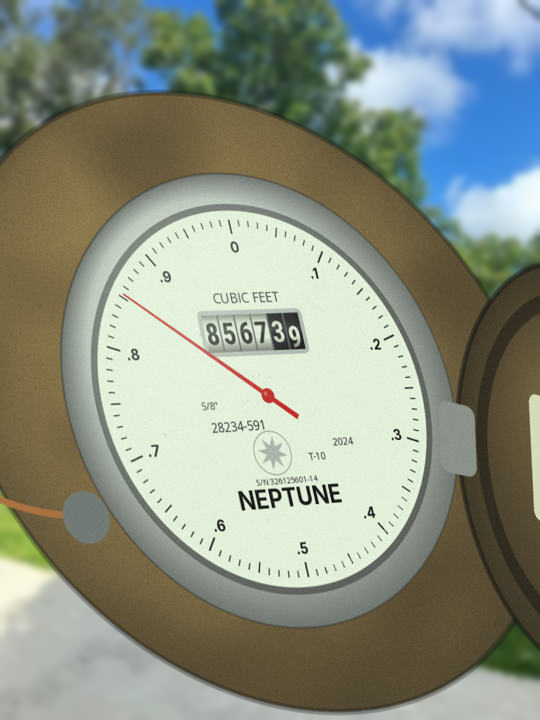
ft³ 856738.85
